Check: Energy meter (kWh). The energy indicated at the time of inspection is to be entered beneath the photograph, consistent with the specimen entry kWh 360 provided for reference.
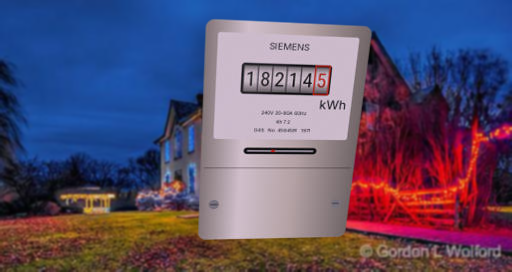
kWh 18214.5
